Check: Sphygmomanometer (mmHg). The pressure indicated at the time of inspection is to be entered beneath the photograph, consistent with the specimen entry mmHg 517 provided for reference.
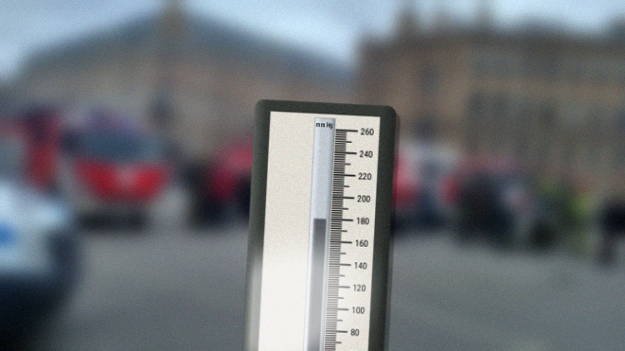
mmHg 180
